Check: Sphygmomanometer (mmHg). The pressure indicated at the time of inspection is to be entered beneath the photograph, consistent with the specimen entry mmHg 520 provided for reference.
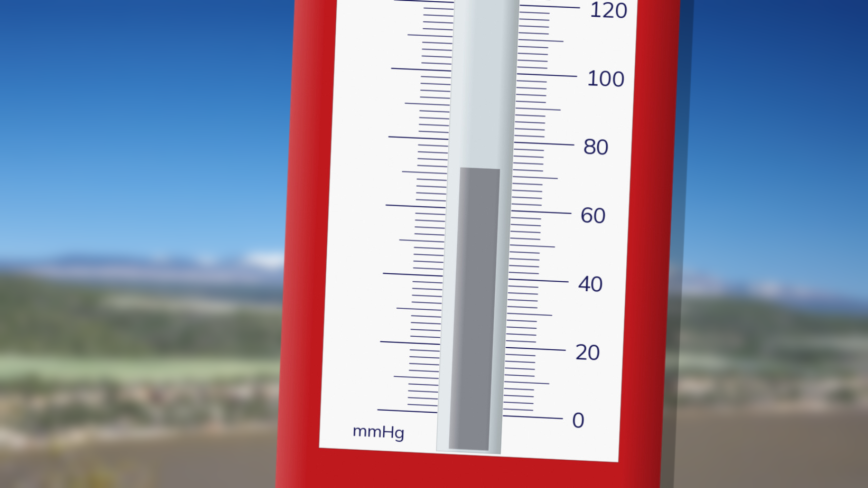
mmHg 72
